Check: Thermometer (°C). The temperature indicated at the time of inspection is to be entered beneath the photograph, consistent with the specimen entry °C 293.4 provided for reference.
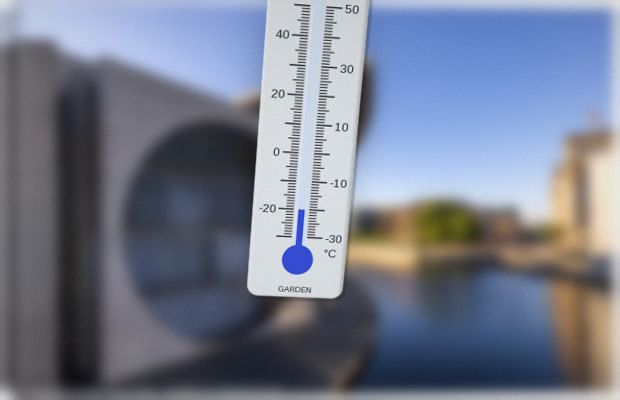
°C -20
